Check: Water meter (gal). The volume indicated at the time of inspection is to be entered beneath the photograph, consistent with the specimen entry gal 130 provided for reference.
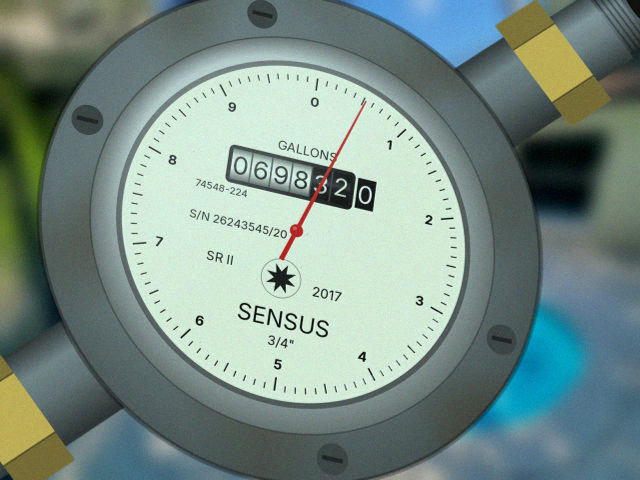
gal 698320.5
